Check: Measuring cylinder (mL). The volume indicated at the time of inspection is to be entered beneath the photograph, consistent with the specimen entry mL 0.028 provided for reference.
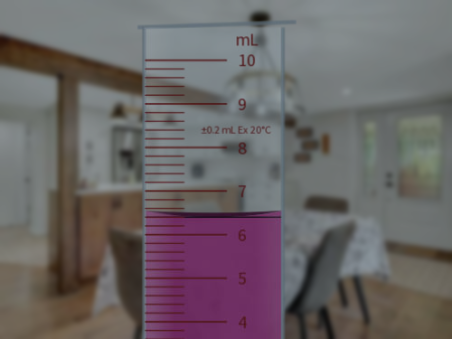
mL 6.4
